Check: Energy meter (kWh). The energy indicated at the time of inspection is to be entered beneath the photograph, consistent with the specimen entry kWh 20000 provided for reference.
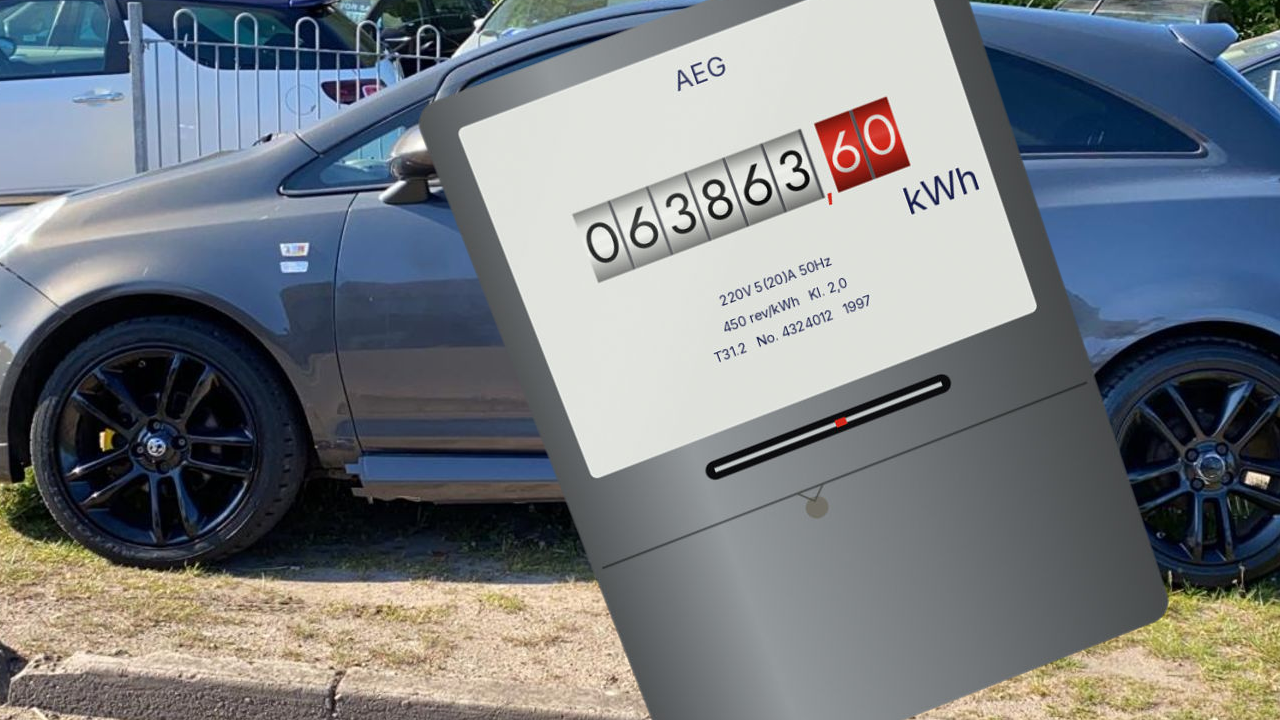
kWh 63863.60
